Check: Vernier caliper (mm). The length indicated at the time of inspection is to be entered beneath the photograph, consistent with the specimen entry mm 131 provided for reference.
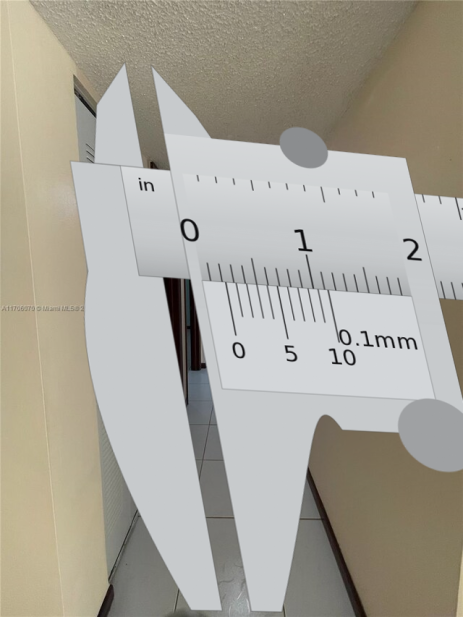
mm 2.3
